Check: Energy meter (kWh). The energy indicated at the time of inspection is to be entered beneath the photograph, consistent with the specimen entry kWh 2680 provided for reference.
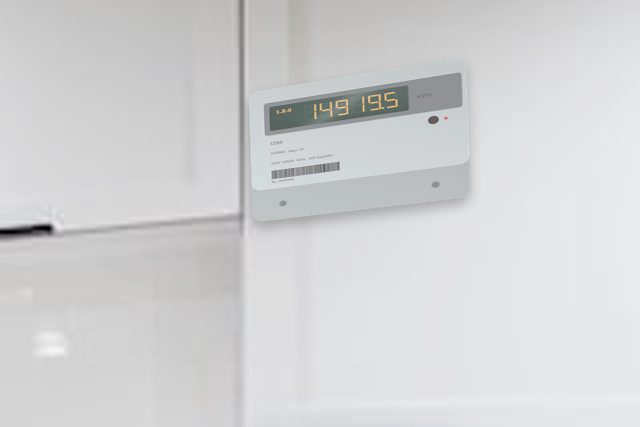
kWh 14919.5
